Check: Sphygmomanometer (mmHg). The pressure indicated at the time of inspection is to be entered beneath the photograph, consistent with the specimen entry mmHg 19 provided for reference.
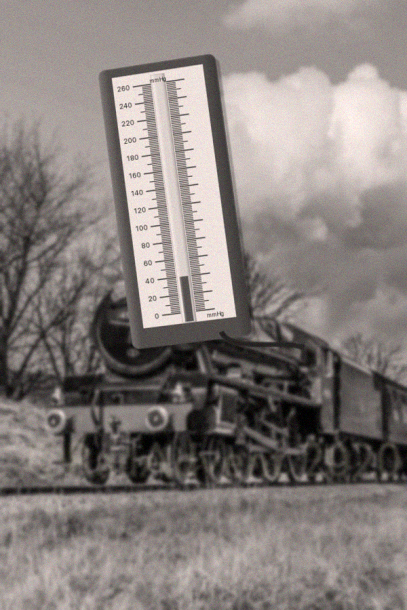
mmHg 40
